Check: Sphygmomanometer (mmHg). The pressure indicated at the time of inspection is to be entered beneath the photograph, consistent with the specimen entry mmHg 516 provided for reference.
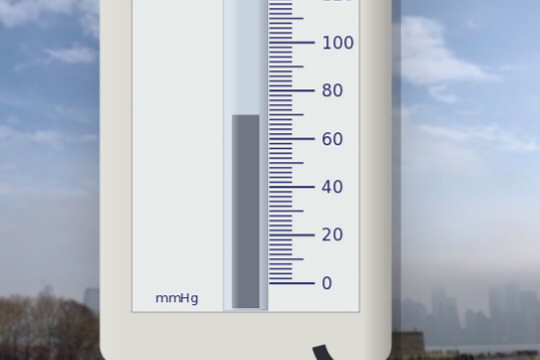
mmHg 70
